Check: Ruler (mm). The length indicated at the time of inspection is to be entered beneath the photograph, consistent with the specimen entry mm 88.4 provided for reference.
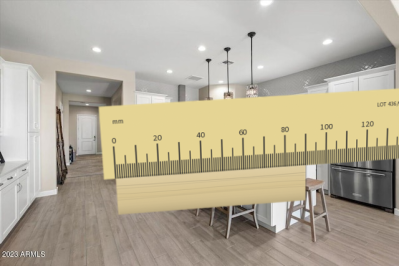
mm 90
